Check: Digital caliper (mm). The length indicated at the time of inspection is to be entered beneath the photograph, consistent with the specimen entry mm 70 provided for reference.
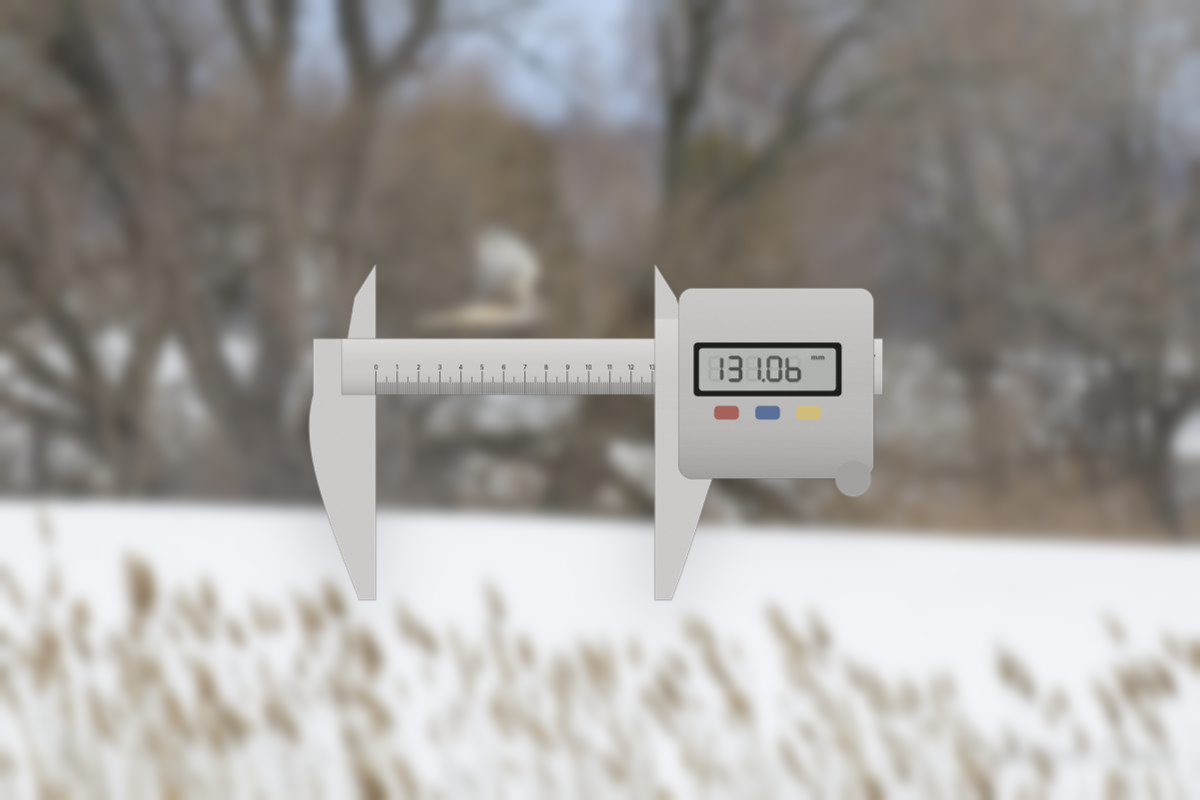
mm 131.06
